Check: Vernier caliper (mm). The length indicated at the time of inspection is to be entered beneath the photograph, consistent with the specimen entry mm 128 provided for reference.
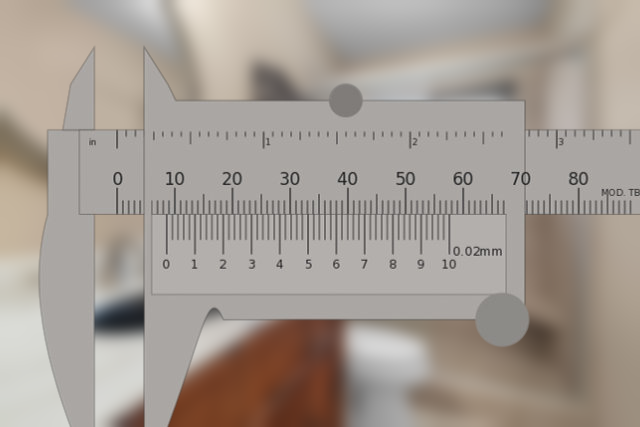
mm 8.6
